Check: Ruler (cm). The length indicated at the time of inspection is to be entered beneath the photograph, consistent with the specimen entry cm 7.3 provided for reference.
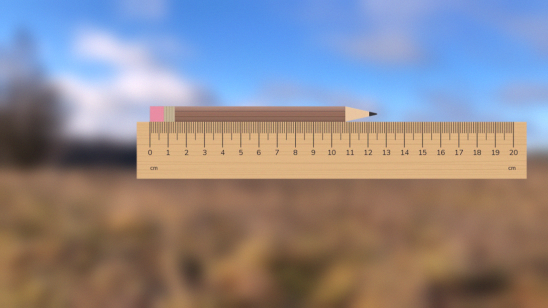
cm 12.5
